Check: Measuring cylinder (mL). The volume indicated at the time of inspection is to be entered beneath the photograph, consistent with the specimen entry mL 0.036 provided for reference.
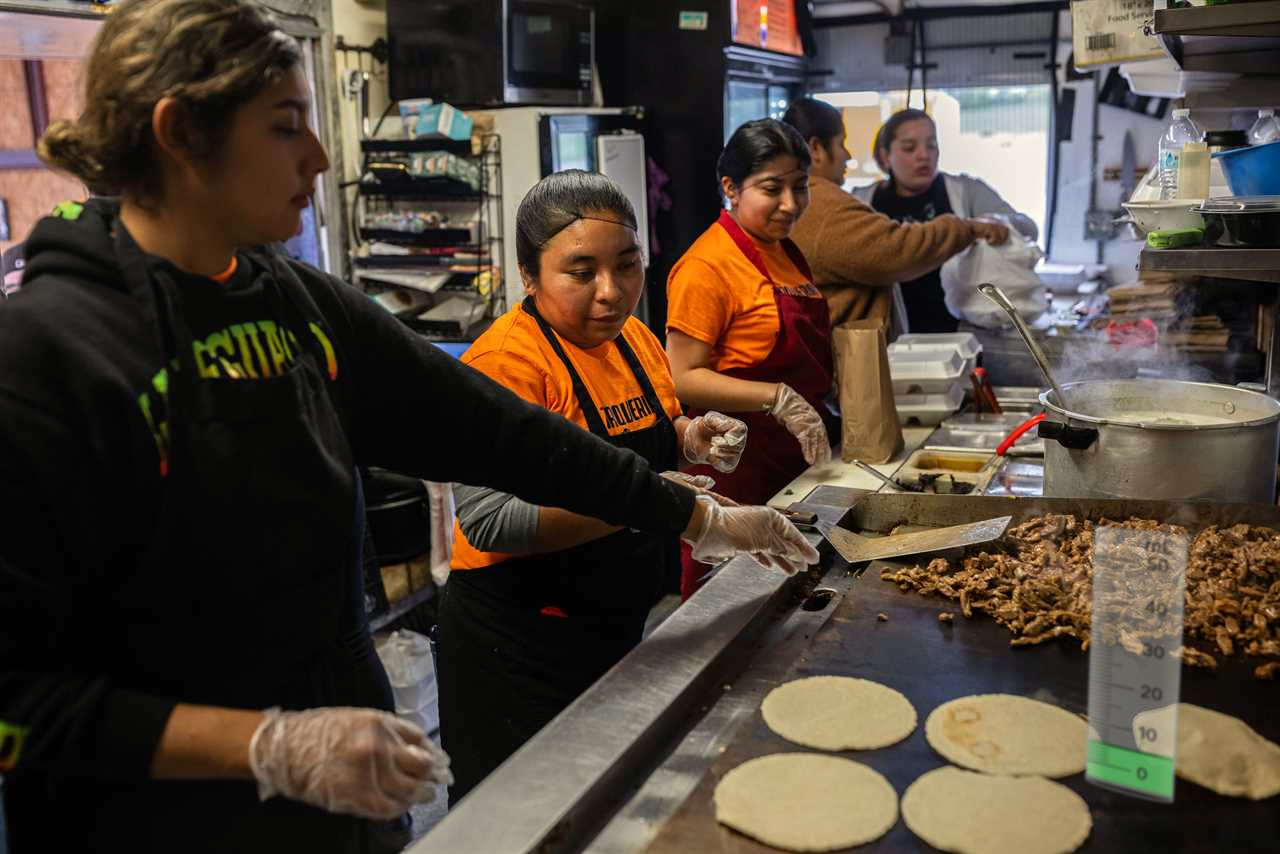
mL 5
